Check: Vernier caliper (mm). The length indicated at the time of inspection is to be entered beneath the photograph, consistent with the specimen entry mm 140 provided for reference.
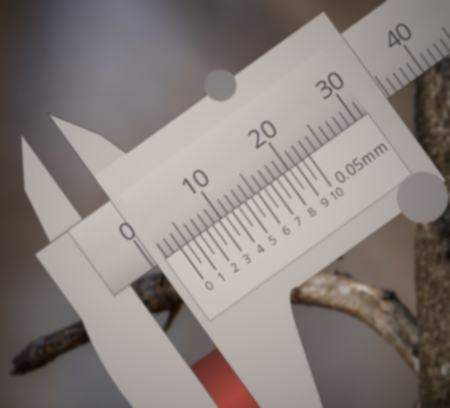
mm 4.0
